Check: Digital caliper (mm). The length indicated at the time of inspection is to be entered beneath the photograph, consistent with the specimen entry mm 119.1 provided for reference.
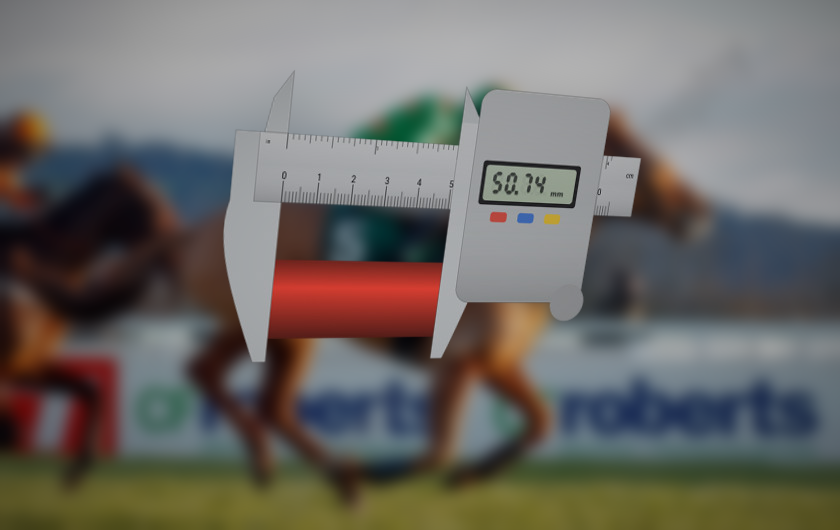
mm 50.74
